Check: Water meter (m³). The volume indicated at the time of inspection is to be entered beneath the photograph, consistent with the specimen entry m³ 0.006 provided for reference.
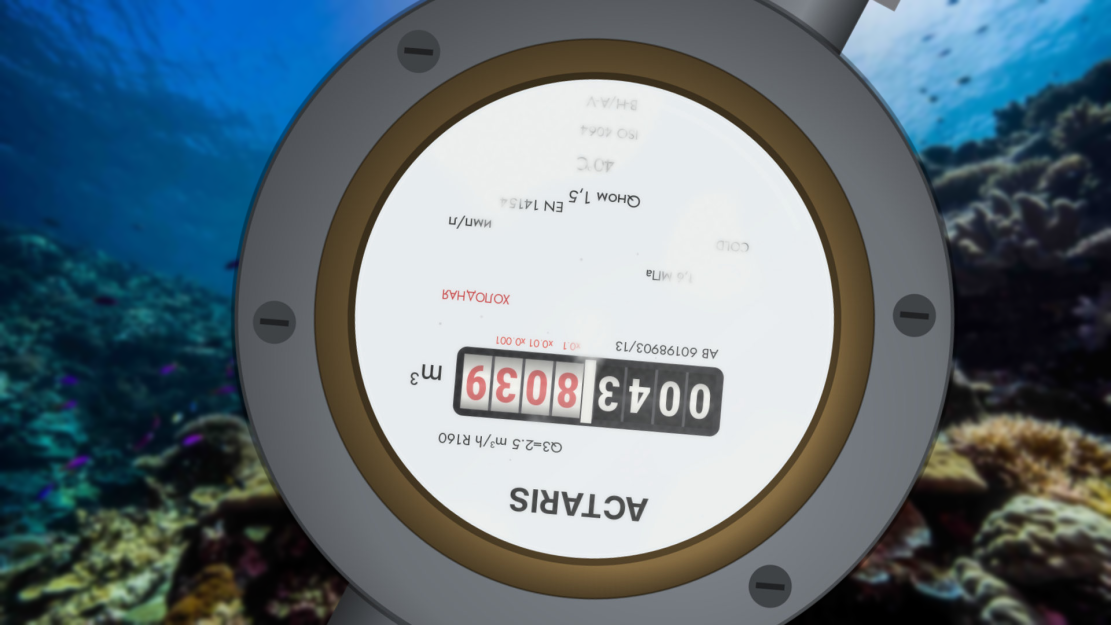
m³ 43.8039
